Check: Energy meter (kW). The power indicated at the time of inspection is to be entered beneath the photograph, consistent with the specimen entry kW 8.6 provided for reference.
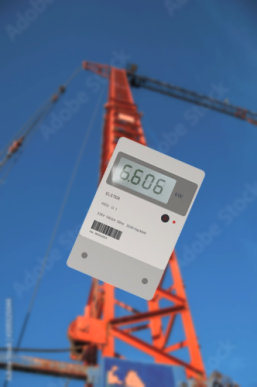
kW 6.606
